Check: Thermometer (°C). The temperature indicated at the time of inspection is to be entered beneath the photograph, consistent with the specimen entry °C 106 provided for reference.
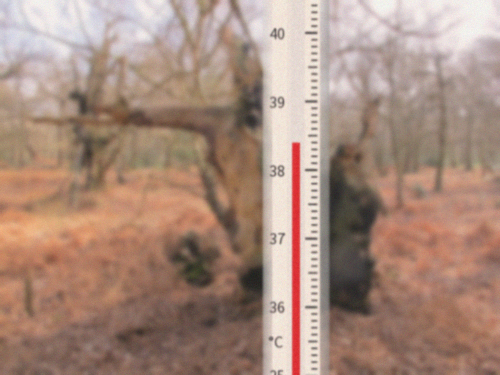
°C 38.4
